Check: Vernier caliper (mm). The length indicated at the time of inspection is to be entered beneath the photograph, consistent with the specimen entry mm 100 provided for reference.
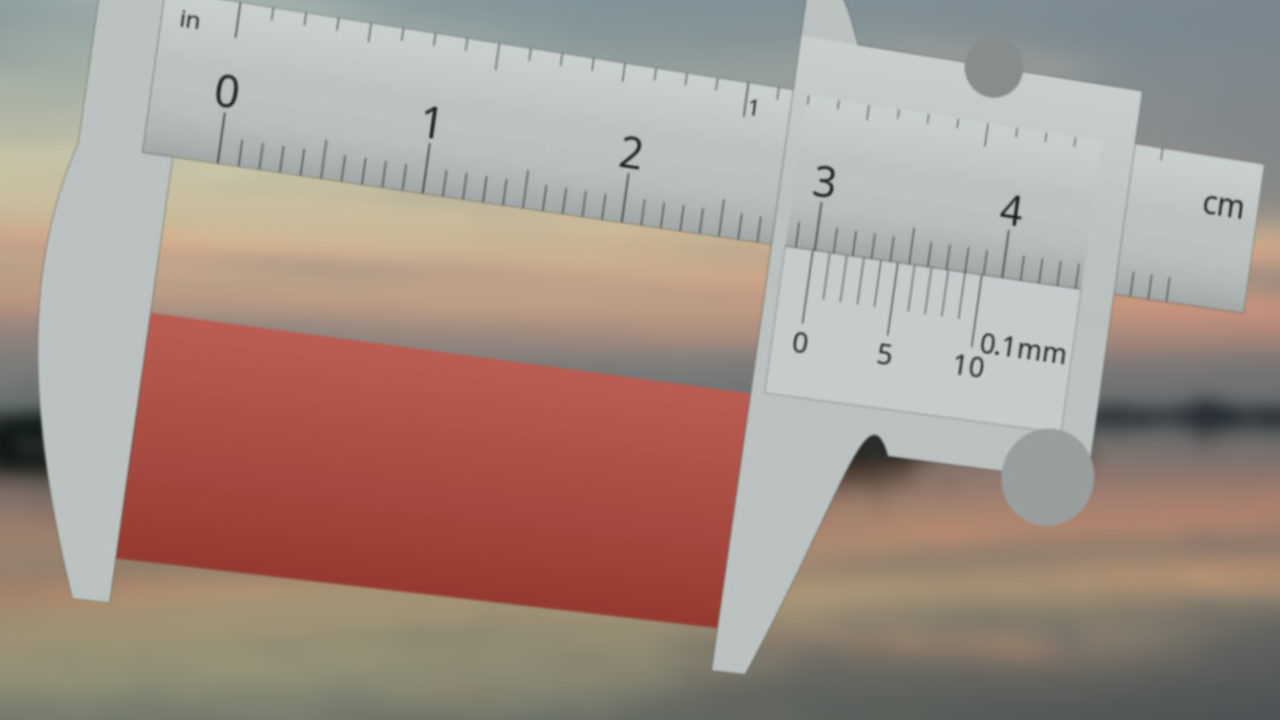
mm 29.9
